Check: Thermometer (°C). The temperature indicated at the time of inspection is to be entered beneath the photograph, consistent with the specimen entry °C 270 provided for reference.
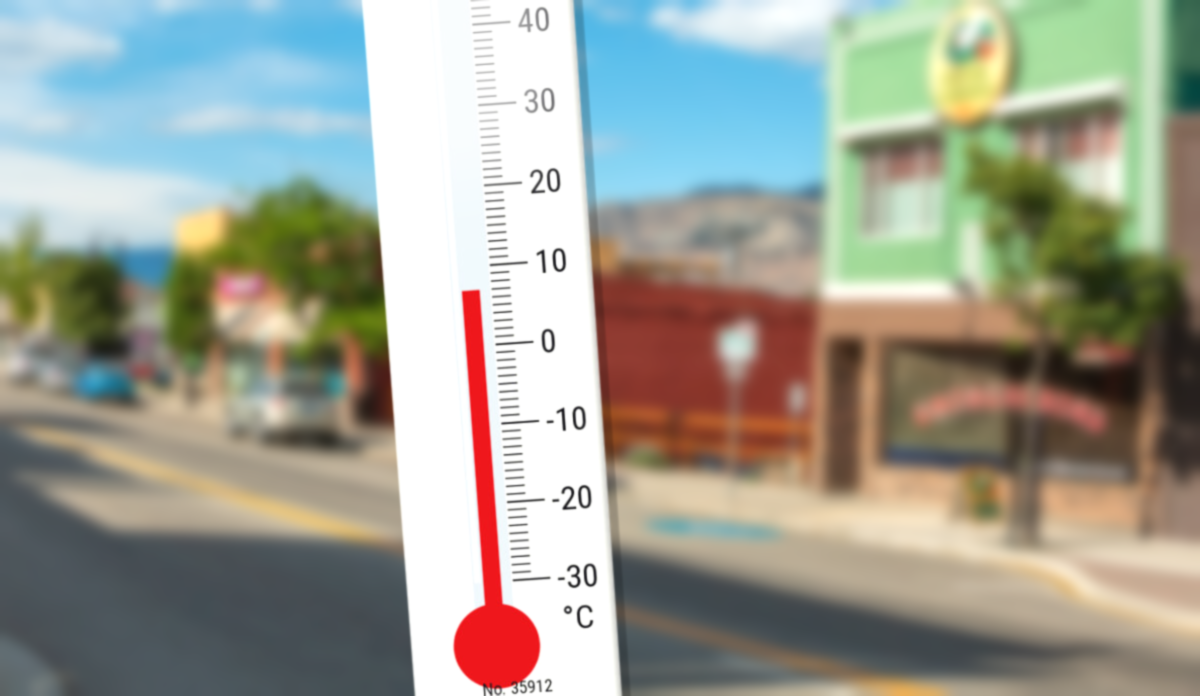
°C 7
